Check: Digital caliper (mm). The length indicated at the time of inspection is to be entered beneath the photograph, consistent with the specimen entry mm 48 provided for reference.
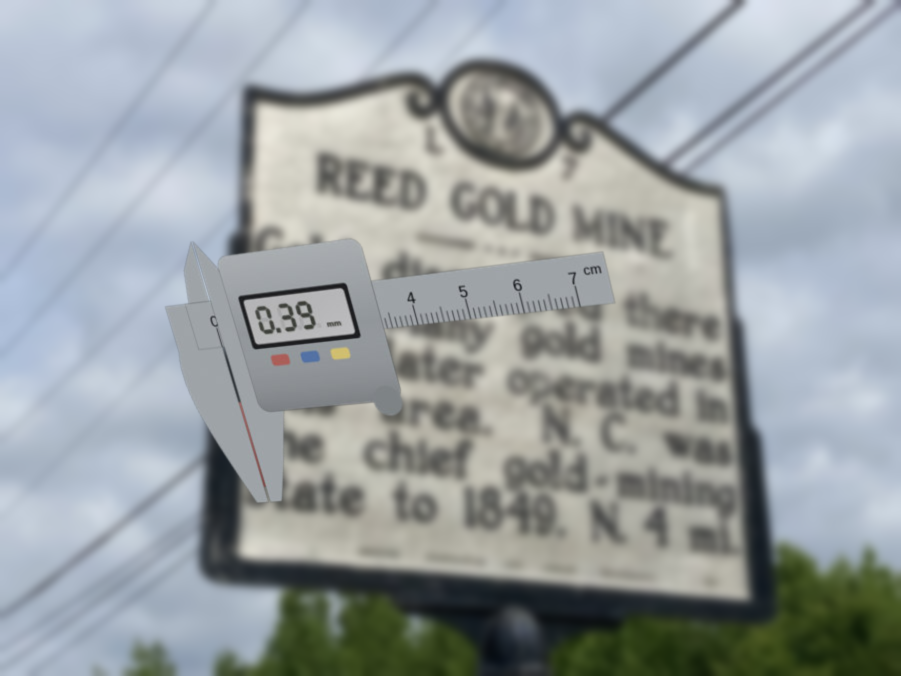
mm 0.39
